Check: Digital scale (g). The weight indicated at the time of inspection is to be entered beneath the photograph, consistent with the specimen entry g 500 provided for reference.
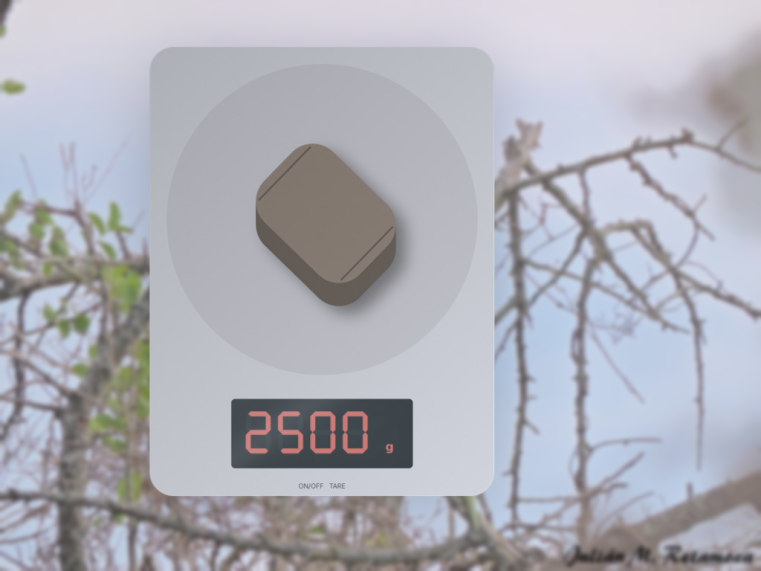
g 2500
